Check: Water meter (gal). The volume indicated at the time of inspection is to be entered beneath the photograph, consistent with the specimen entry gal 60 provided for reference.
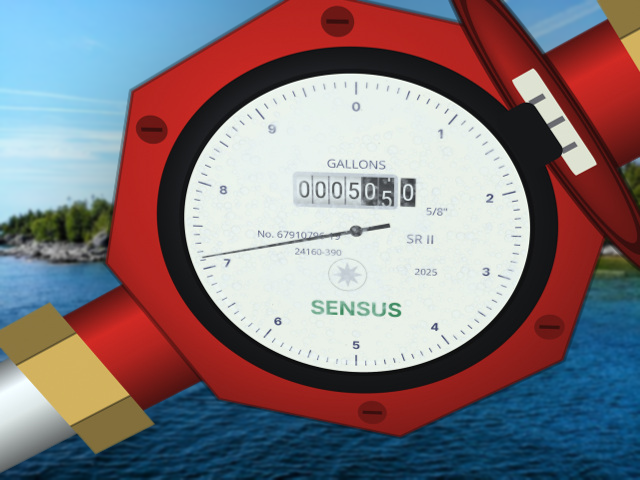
gal 5047.1
